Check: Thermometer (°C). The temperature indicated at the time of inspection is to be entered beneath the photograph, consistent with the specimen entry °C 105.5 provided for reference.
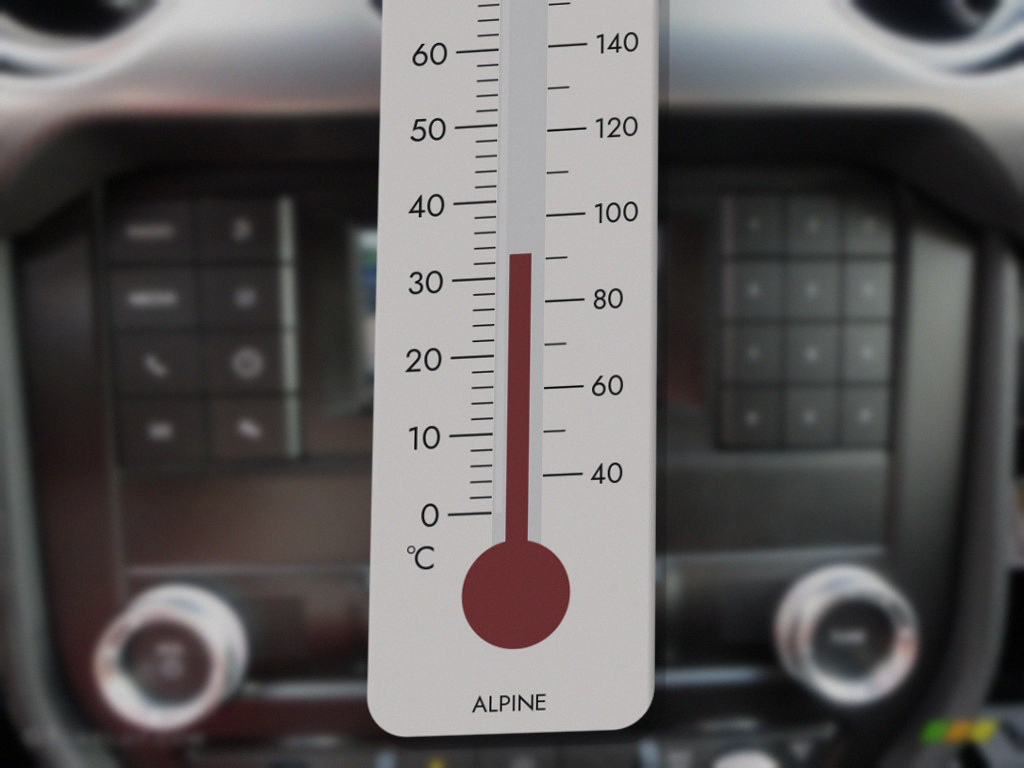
°C 33
